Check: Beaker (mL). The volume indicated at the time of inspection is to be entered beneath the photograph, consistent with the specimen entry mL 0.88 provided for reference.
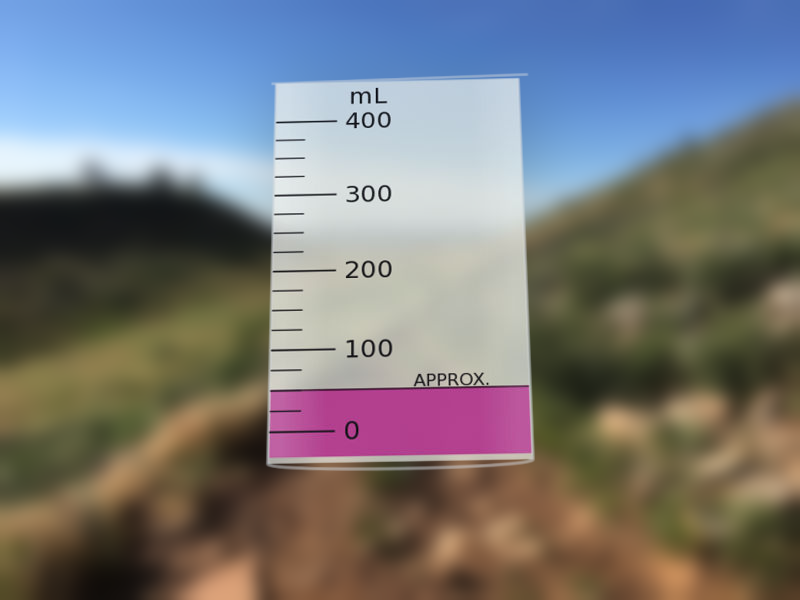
mL 50
